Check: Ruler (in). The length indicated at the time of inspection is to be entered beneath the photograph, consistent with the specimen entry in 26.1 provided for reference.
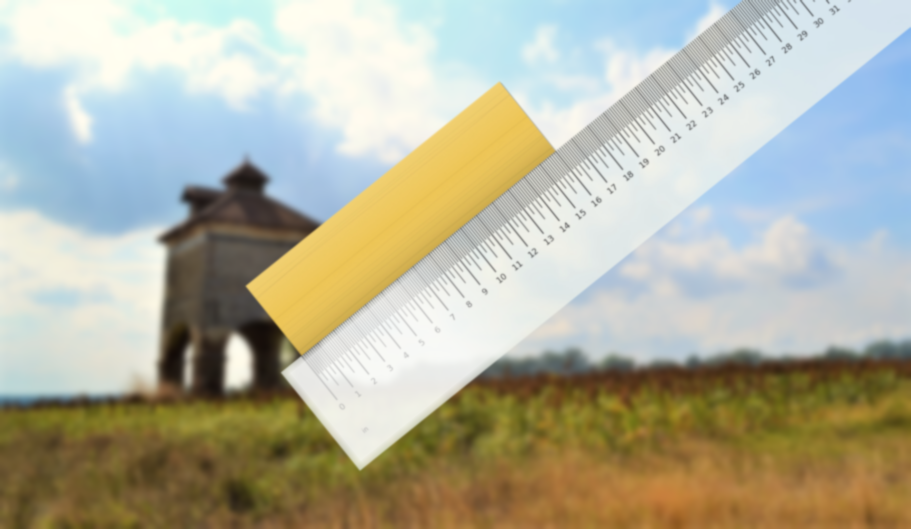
in 16
